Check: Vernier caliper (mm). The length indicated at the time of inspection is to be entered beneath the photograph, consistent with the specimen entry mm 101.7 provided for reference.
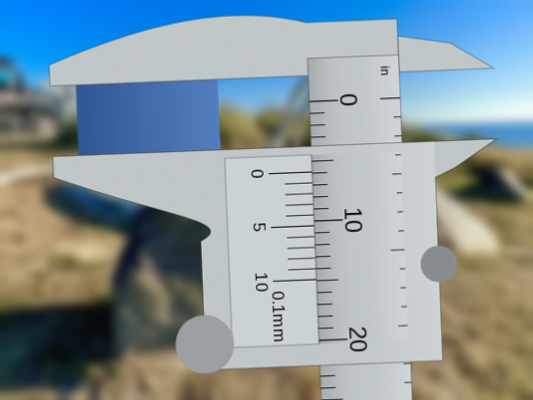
mm 5.9
